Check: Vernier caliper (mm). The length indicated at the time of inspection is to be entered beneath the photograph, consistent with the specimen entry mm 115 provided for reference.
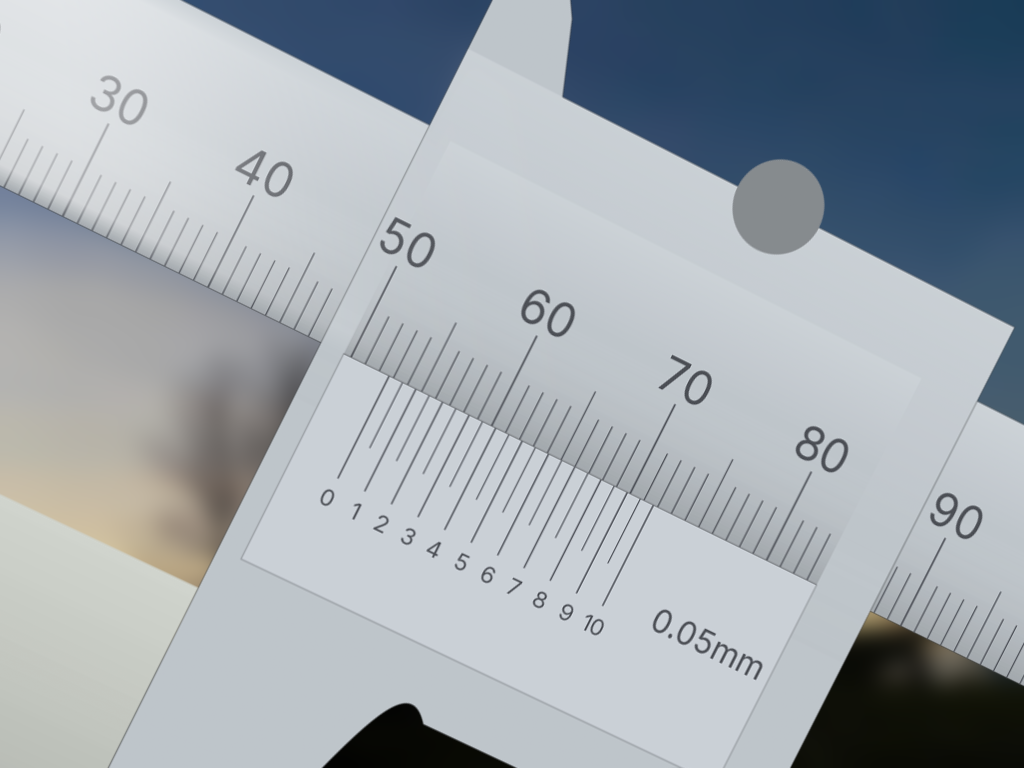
mm 52.7
